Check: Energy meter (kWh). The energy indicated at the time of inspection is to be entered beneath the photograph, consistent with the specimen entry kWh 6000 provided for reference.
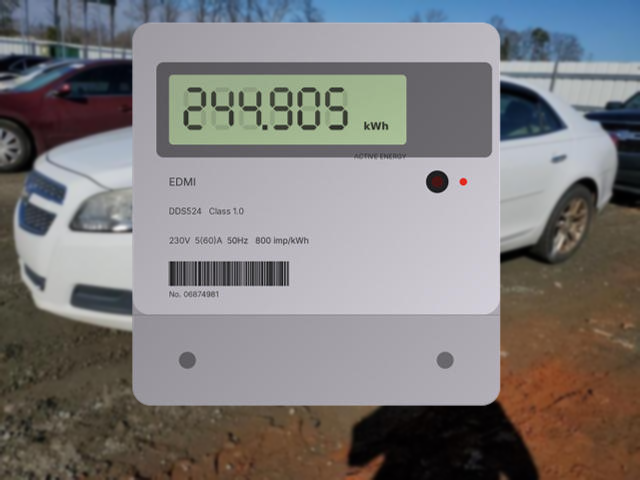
kWh 244.905
